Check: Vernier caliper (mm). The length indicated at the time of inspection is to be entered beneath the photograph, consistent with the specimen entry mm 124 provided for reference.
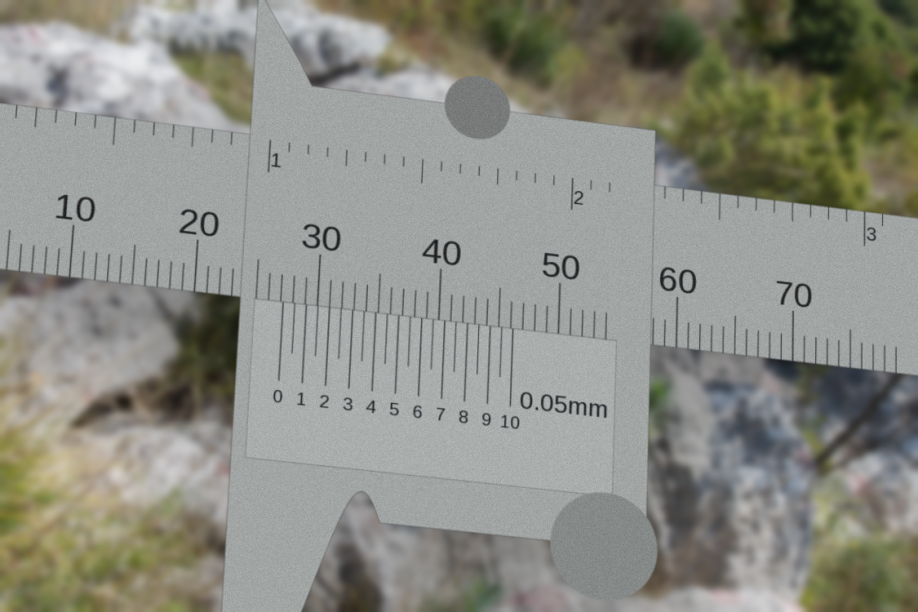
mm 27.2
